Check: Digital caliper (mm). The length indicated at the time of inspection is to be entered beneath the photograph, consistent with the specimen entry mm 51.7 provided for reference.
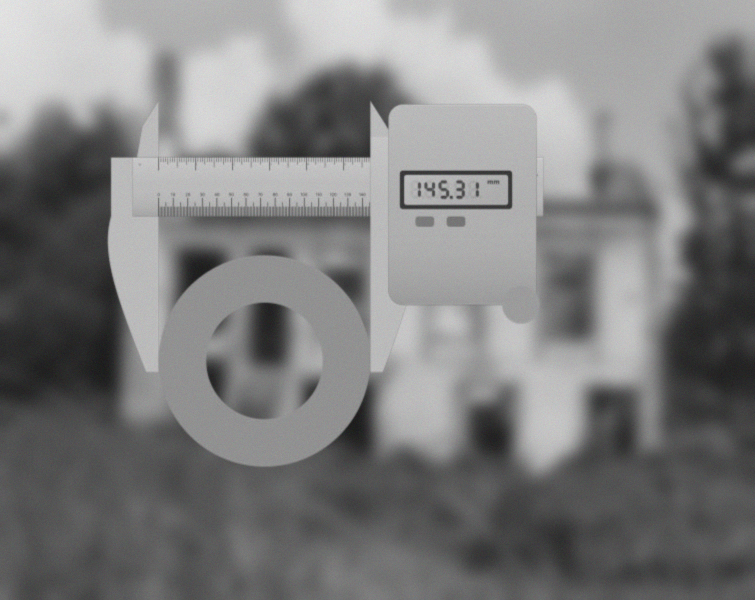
mm 145.31
